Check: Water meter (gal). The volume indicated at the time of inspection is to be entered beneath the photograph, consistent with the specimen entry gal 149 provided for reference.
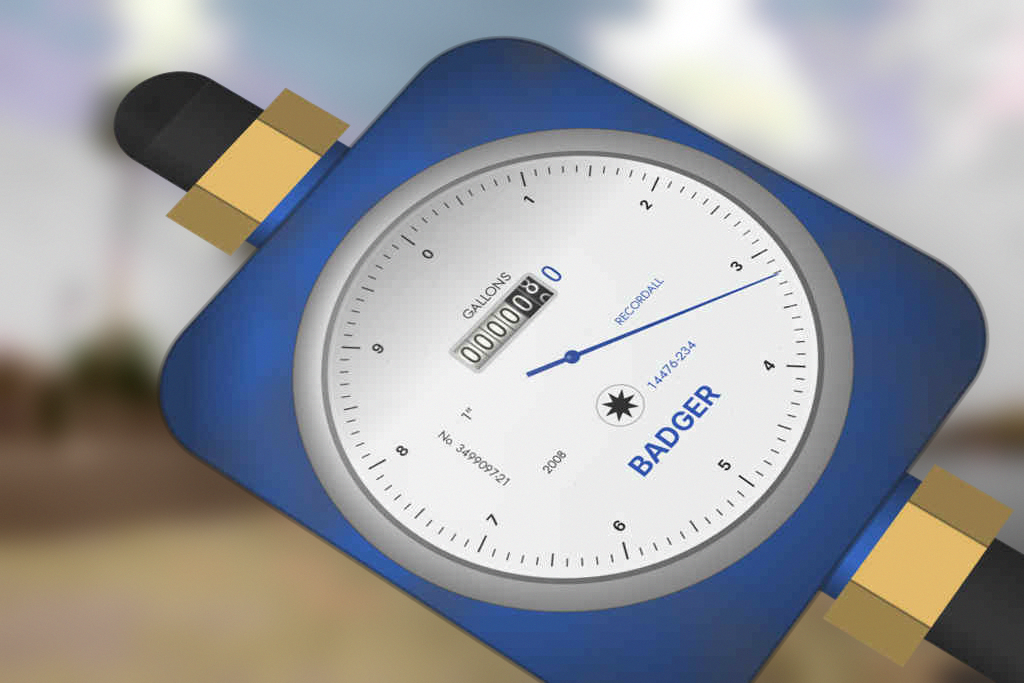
gal 83.2
